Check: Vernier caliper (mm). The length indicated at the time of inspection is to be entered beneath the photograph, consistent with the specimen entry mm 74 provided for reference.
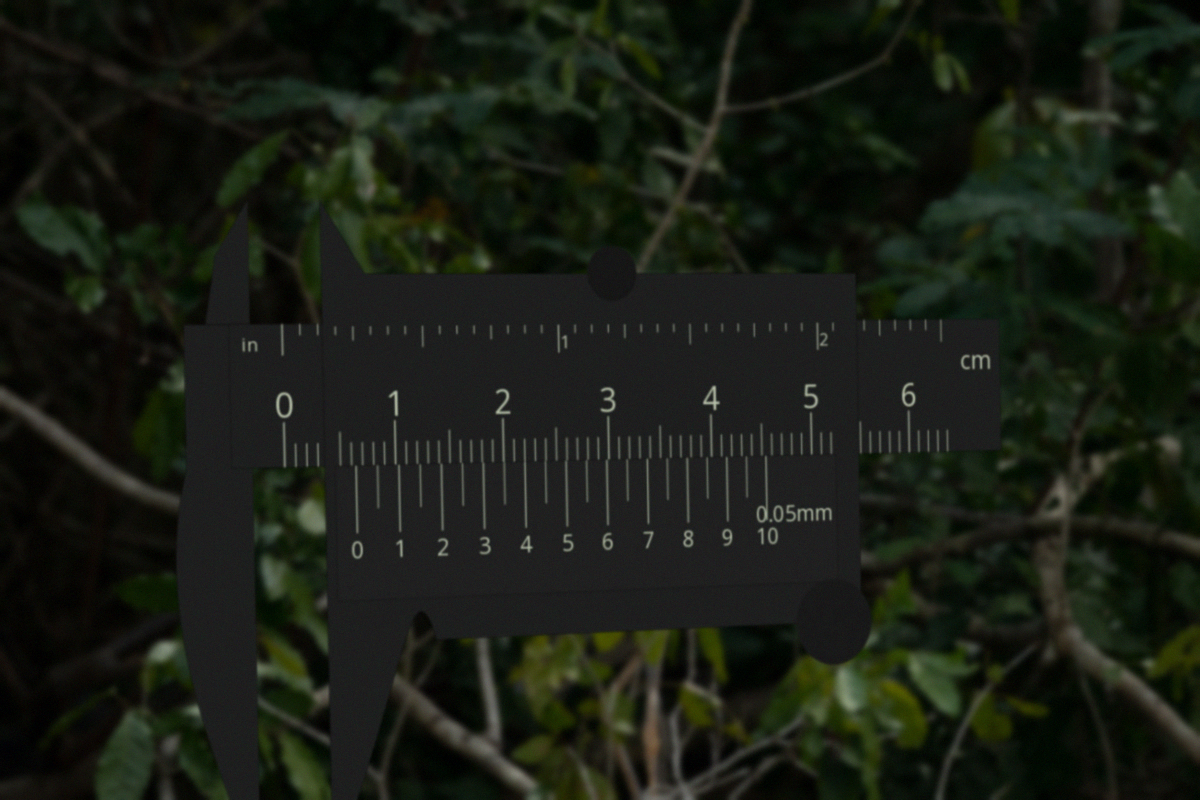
mm 6.4
